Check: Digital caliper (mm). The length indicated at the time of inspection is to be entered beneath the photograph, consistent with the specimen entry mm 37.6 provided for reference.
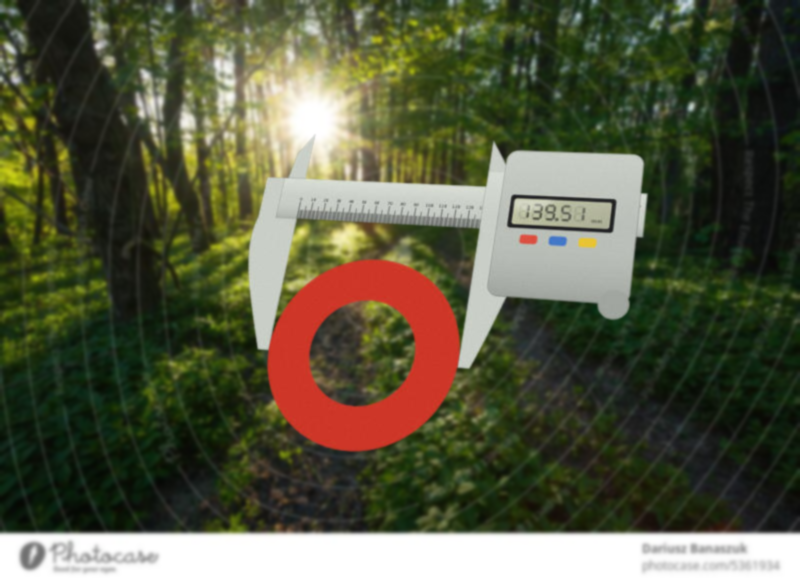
mm 139.51
